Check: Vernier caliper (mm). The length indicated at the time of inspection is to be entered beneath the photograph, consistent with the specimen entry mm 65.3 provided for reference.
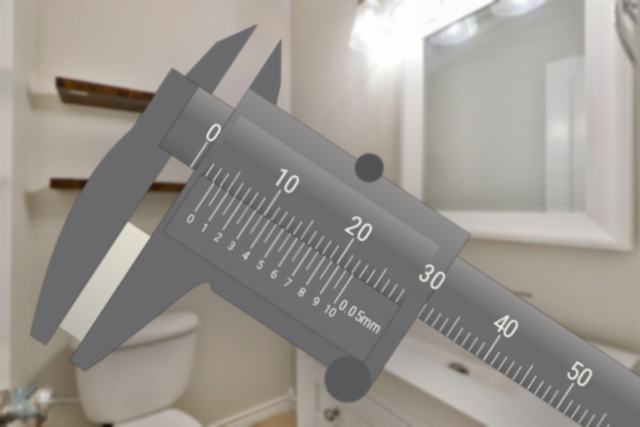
mm 3.2
